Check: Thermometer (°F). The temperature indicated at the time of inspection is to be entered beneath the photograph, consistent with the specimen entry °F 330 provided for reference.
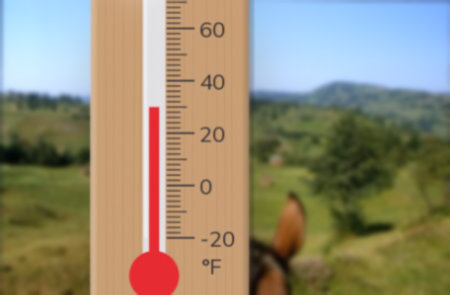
°F 30
